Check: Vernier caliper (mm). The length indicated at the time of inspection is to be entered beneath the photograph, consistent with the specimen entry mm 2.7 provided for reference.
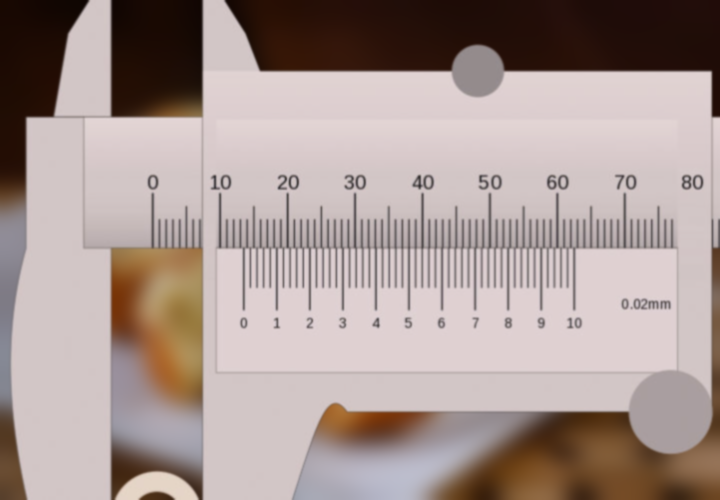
mm 13.5
